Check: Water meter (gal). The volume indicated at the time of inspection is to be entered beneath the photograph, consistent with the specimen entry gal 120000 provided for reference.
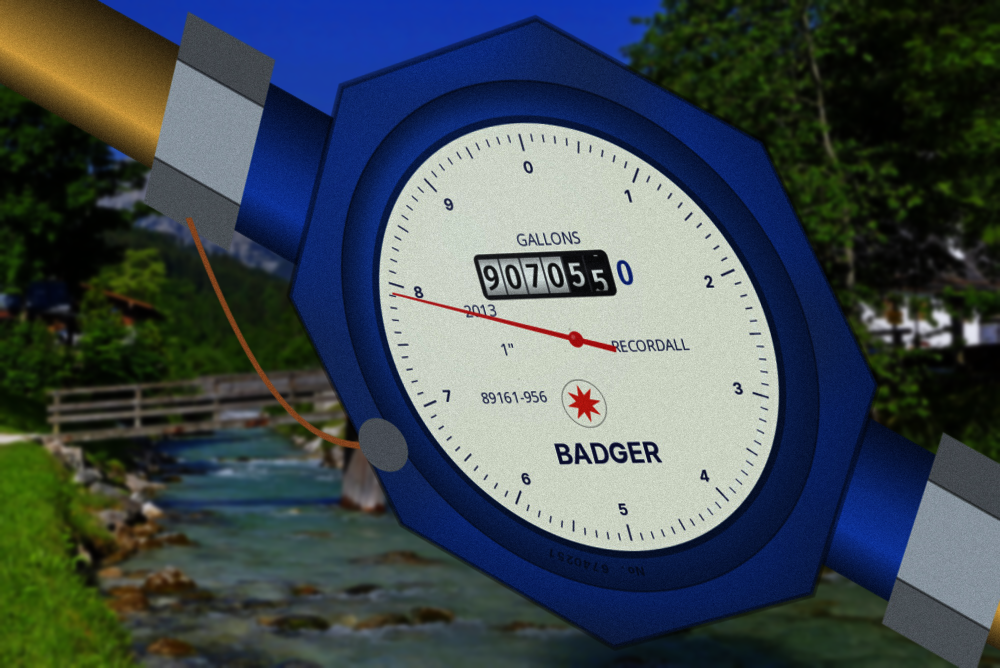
gal 9070547.9
